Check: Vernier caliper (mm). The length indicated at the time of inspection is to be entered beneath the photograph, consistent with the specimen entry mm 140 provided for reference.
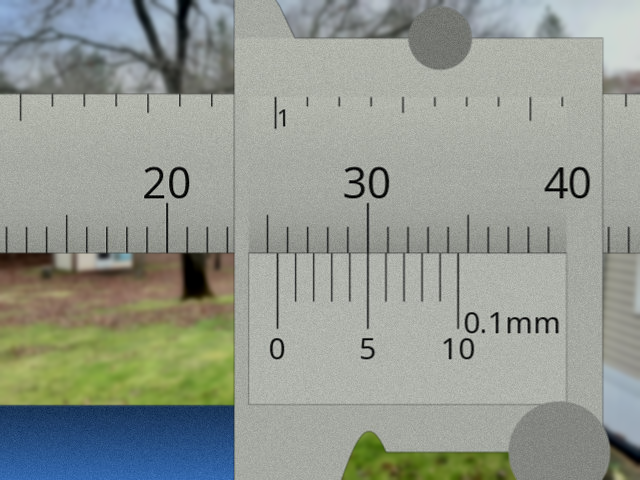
mm 25.5
